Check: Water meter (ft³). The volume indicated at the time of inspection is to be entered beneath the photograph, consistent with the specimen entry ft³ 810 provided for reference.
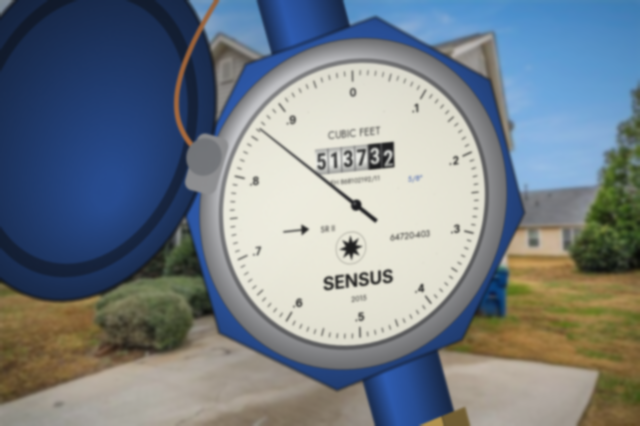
ft³ 513731.86
